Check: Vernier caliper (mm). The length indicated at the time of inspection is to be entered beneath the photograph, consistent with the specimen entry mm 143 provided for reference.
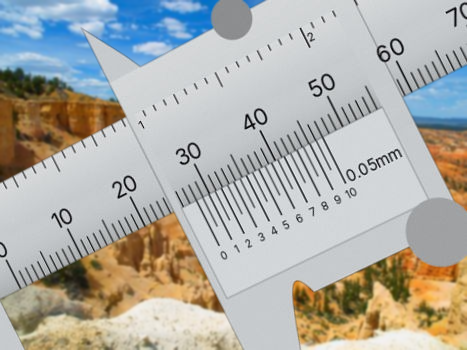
mm 28.0
